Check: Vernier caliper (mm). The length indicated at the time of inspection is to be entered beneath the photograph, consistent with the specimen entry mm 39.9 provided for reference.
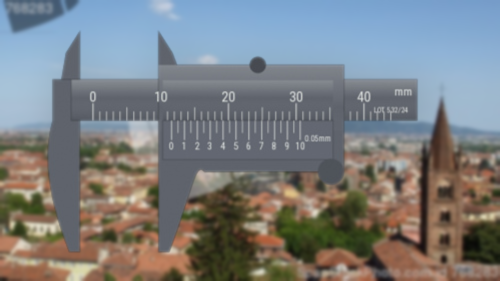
mm 11.6
